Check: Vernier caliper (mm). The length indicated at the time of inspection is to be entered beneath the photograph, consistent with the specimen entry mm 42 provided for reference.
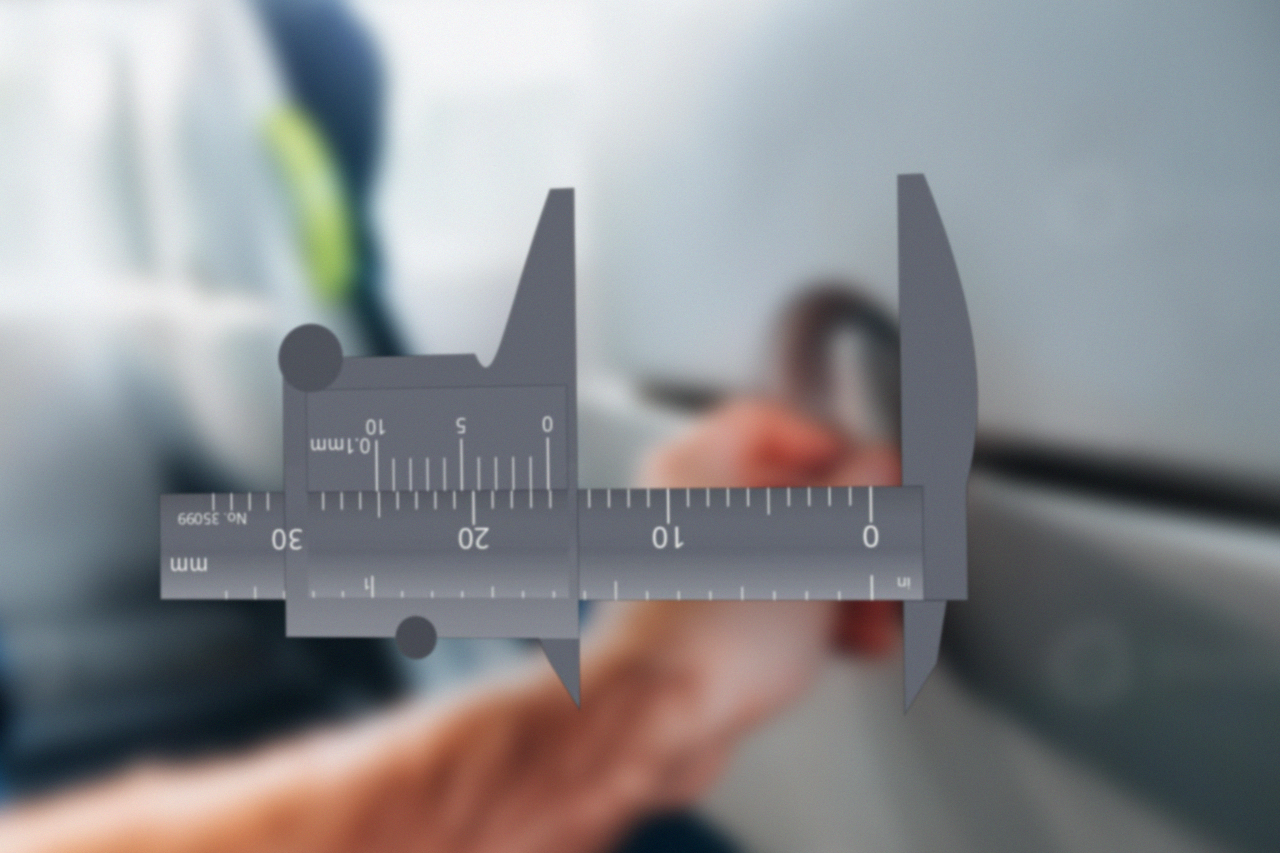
mm 16.1
